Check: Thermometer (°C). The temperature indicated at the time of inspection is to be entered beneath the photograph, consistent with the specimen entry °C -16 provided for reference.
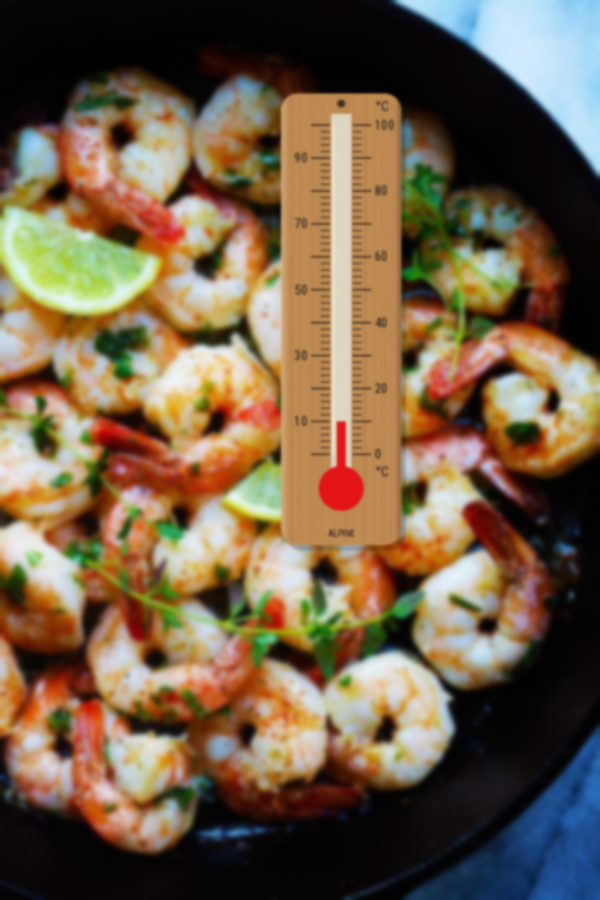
°C 10
